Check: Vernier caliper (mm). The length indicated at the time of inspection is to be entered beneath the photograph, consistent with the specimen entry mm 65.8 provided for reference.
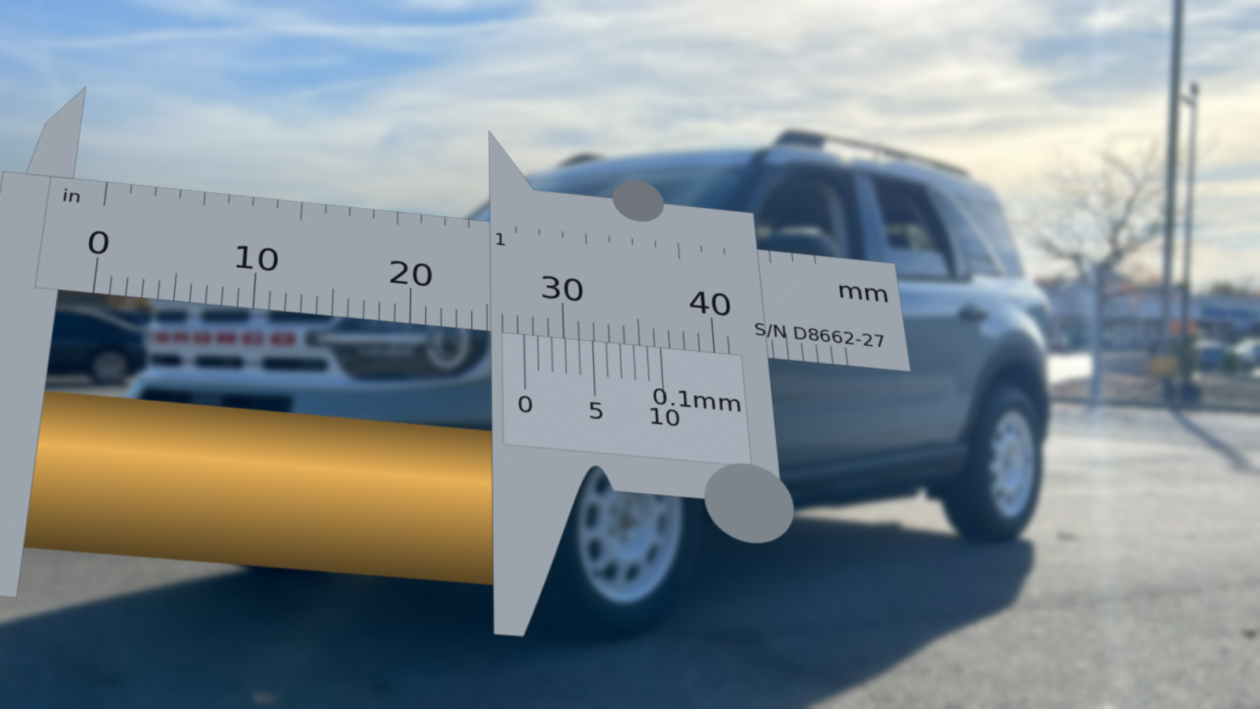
mm 27.4
